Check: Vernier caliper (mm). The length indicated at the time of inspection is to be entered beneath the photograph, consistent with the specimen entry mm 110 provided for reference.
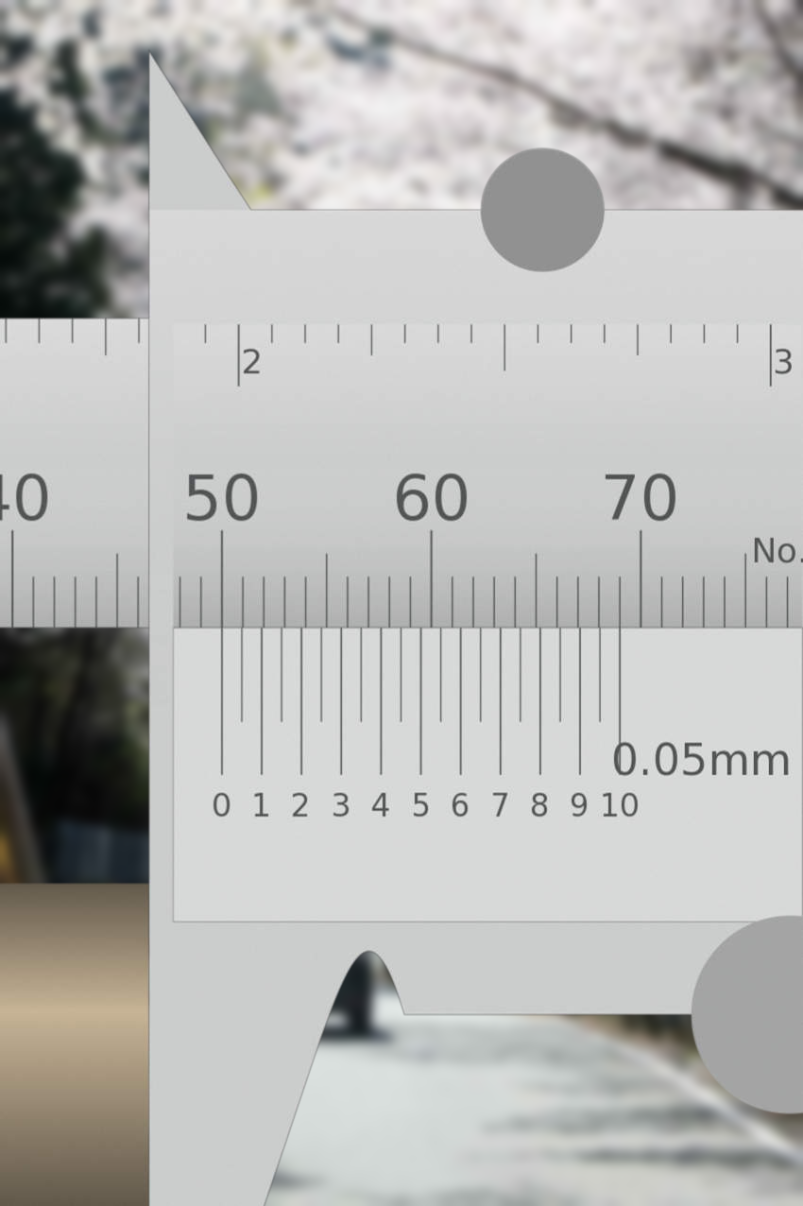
mm 50.0
